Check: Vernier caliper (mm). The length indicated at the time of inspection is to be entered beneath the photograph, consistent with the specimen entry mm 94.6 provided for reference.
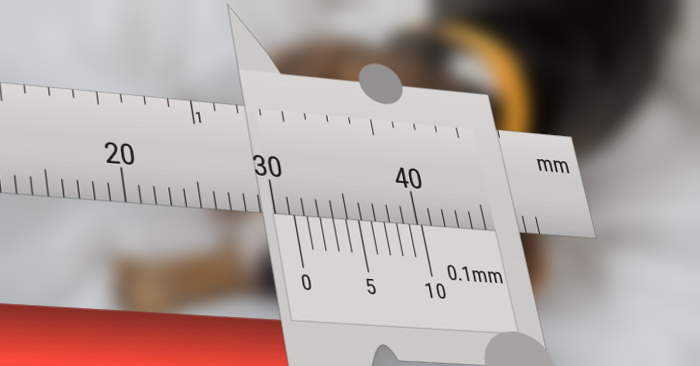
mm 31.3
